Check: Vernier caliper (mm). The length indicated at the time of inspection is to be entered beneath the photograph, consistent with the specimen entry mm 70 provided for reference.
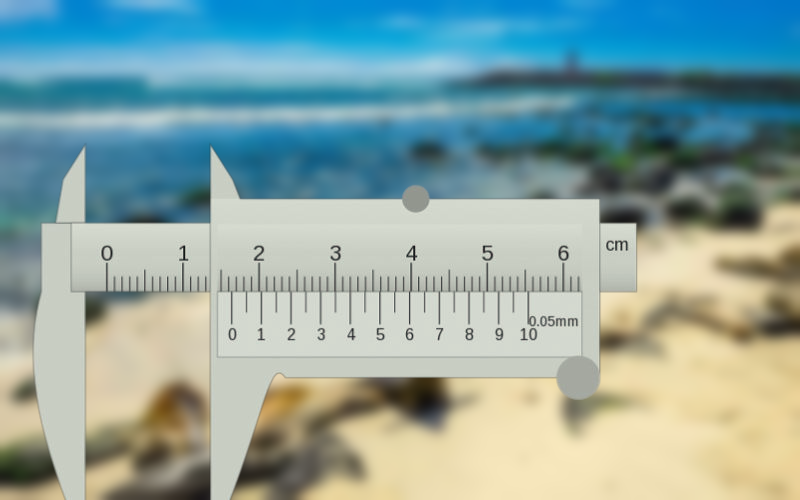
mm 16.4
